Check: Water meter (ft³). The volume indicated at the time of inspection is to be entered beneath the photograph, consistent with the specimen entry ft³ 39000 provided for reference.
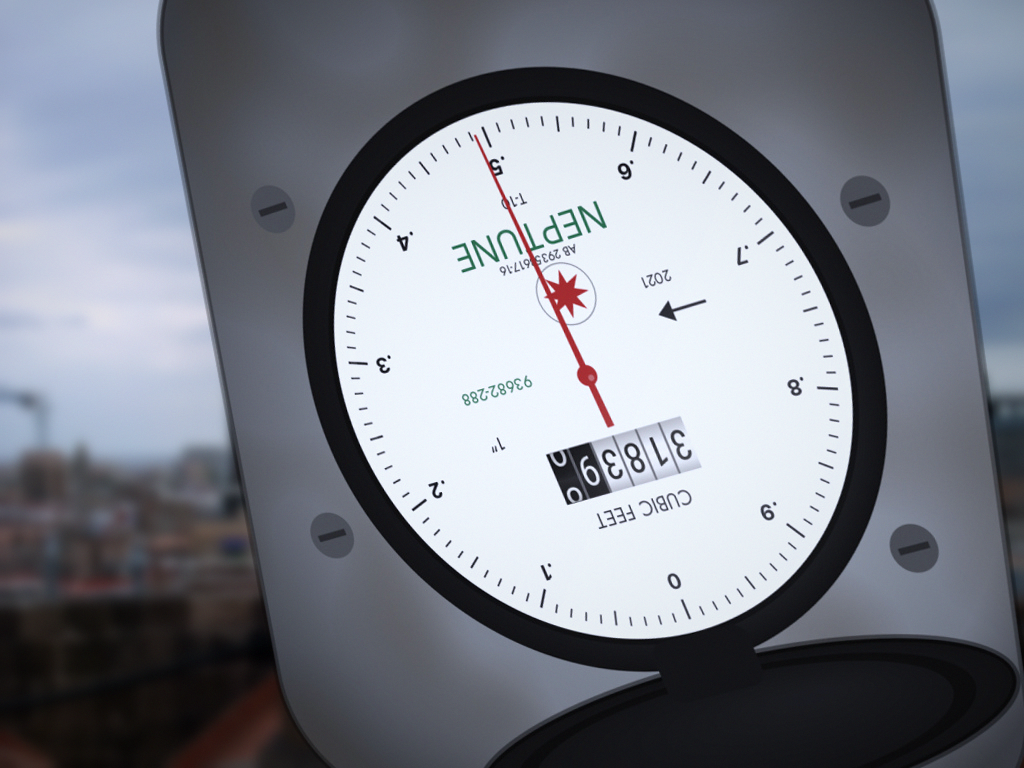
ft³ 318398.49
